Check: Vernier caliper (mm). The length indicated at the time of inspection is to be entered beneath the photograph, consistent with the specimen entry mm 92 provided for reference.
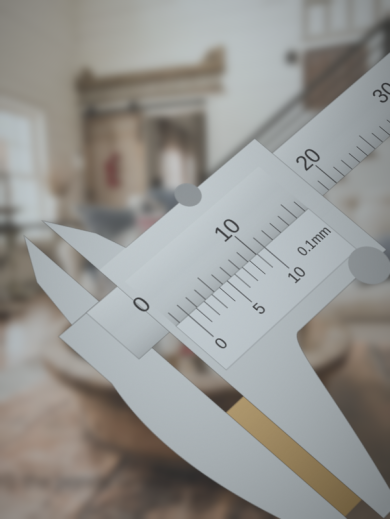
mm 2.0
